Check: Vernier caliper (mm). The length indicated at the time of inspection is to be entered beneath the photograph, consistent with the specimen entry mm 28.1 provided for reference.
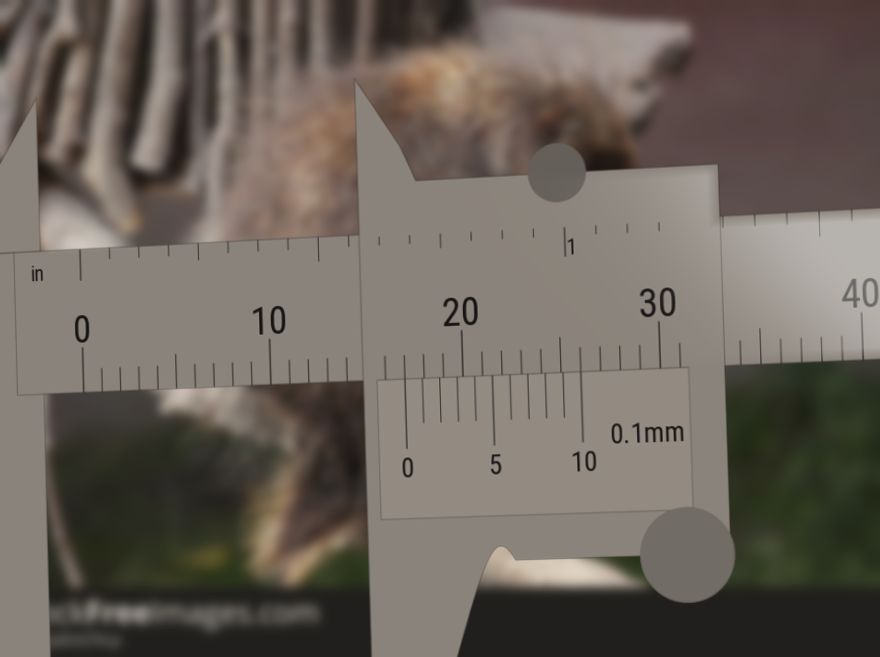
mm 17.0
